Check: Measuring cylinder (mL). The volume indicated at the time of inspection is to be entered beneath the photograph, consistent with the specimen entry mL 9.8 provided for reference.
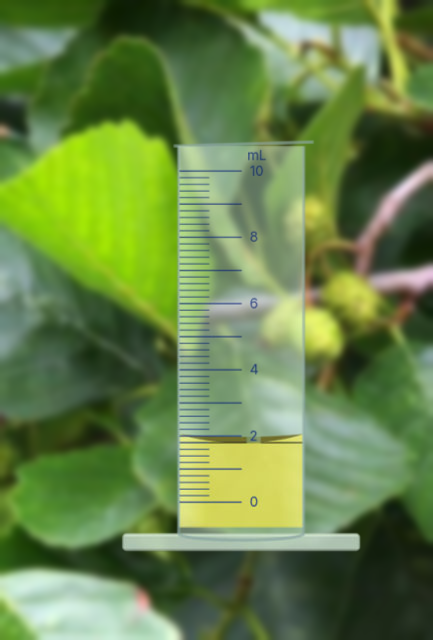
mL 1.8
